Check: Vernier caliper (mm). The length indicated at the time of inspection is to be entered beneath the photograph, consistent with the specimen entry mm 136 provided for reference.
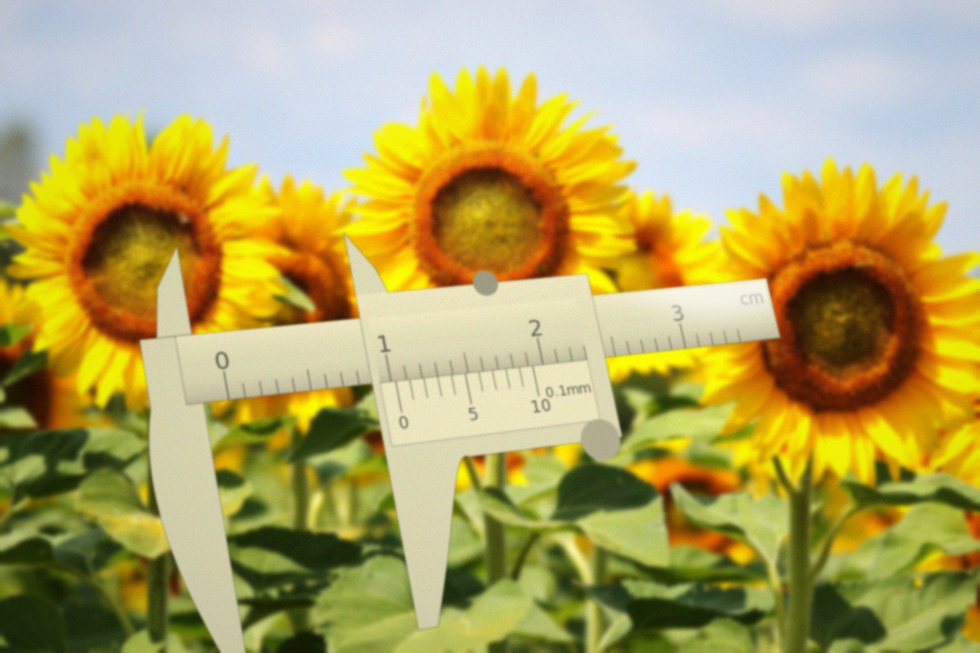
mm 10.3
